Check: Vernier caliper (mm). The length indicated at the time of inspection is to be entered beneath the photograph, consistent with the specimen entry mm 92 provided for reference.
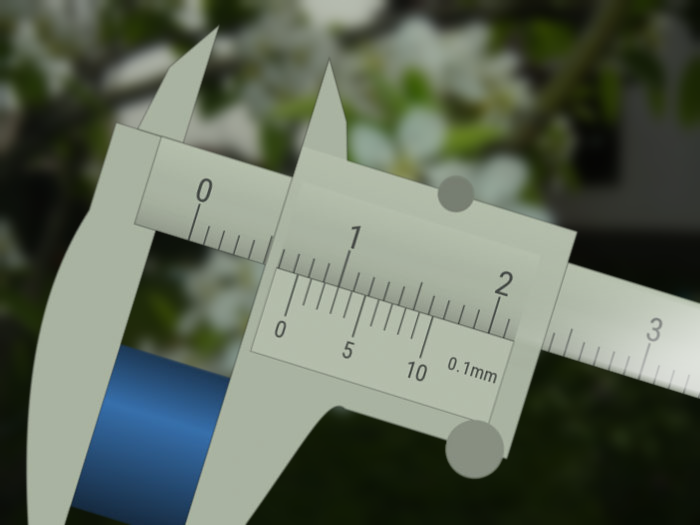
mm 7.3
